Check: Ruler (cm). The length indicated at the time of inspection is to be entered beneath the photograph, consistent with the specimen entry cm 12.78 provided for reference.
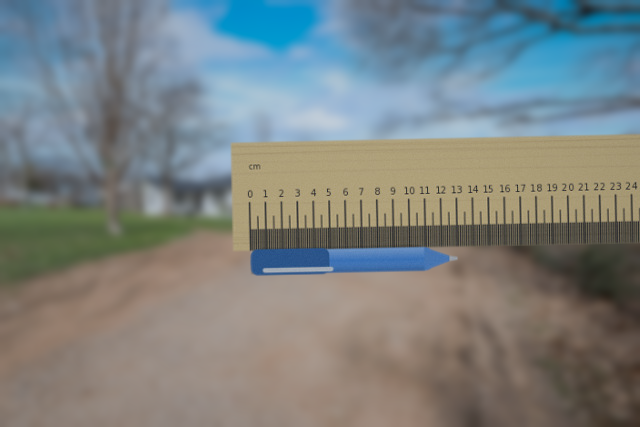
cm 13
